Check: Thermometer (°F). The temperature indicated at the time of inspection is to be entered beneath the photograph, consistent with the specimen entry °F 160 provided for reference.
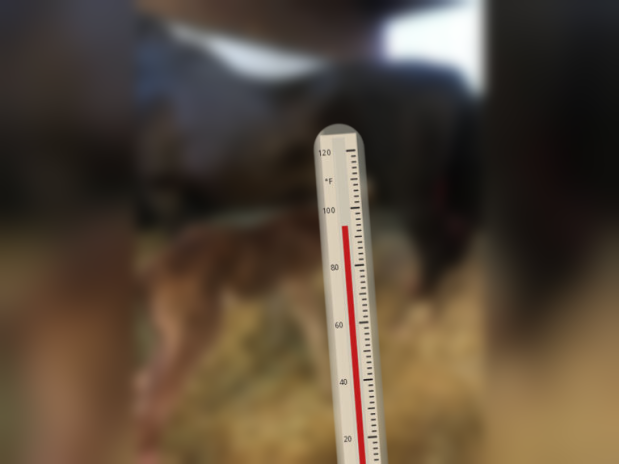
°F 94
